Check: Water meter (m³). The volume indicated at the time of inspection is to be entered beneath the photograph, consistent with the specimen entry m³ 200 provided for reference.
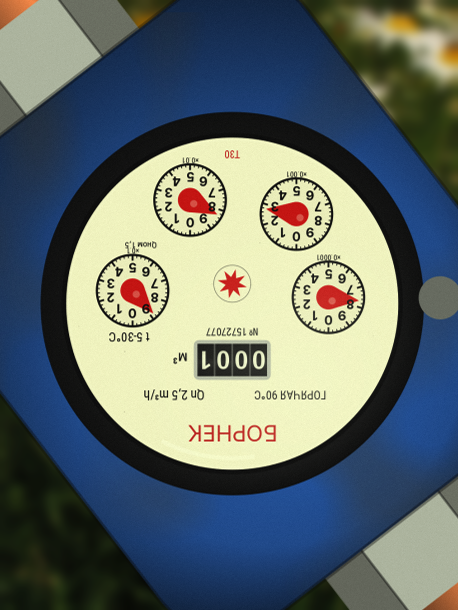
m³ 1.8827
